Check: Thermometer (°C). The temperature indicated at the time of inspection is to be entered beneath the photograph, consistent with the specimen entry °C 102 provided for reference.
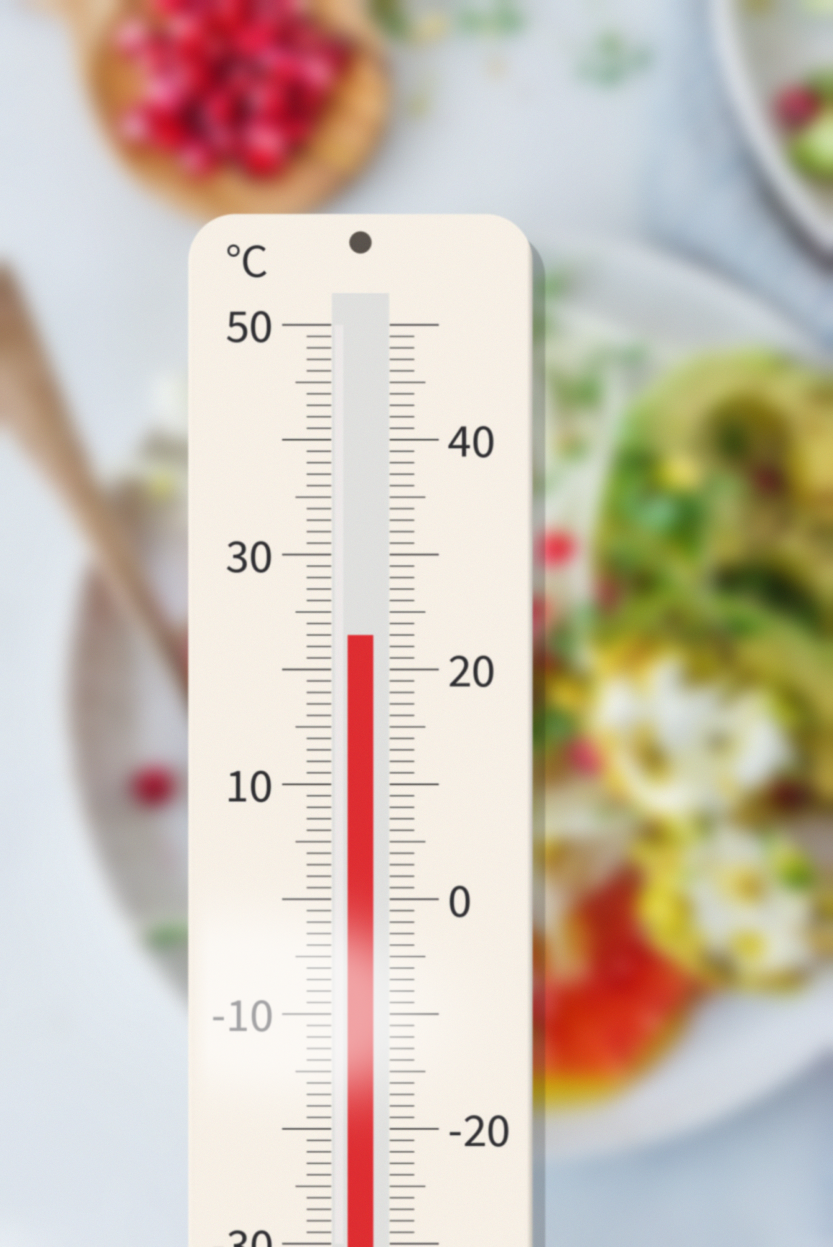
°C 23
